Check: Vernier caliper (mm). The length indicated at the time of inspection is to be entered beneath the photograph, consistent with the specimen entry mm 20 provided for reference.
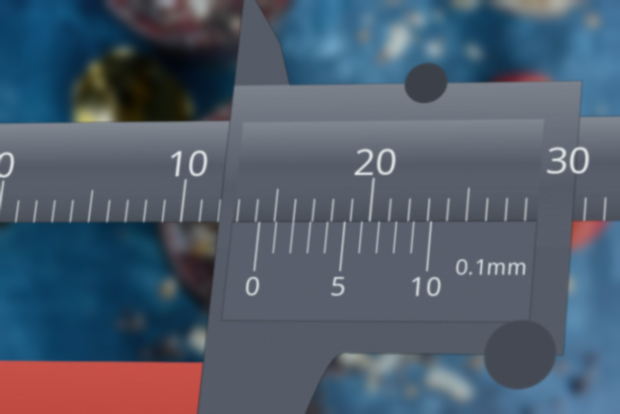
mm 14.2
